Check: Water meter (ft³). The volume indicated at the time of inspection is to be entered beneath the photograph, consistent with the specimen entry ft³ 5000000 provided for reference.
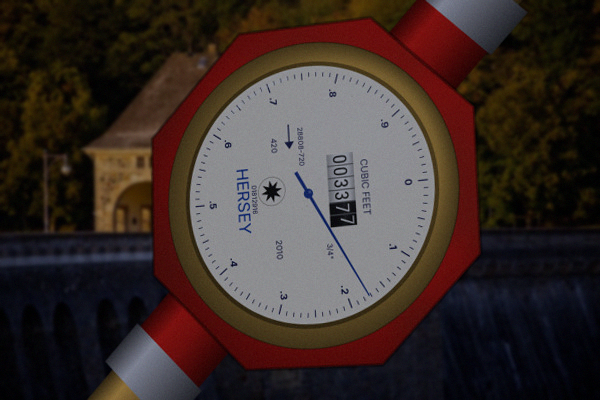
ft³ 3377.17
